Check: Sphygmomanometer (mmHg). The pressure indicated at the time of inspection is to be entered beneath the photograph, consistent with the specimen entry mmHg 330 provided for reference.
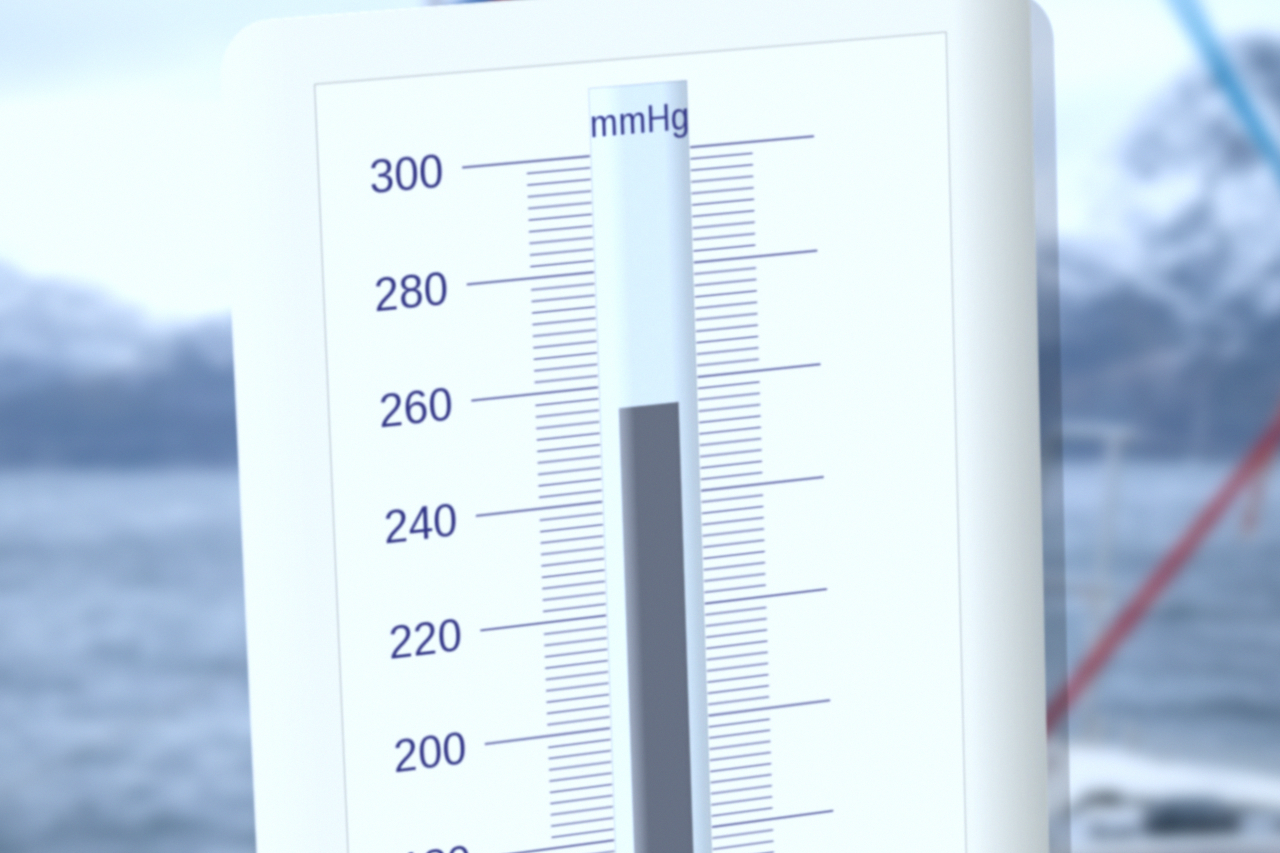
mmHg 256
